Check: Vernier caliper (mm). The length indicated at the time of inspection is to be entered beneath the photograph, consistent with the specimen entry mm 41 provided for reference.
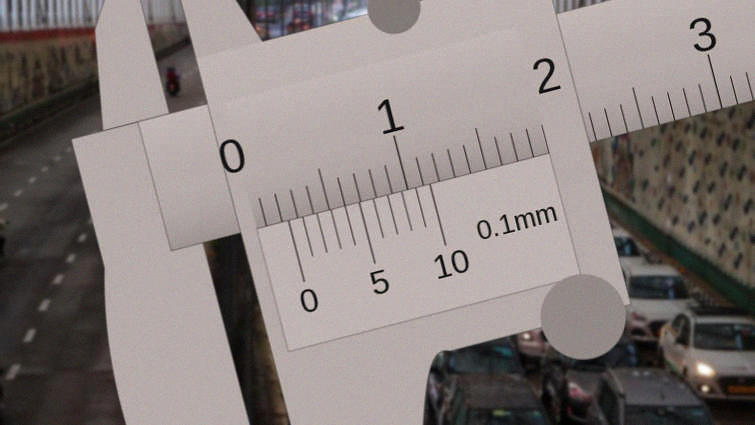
mm 2.4
